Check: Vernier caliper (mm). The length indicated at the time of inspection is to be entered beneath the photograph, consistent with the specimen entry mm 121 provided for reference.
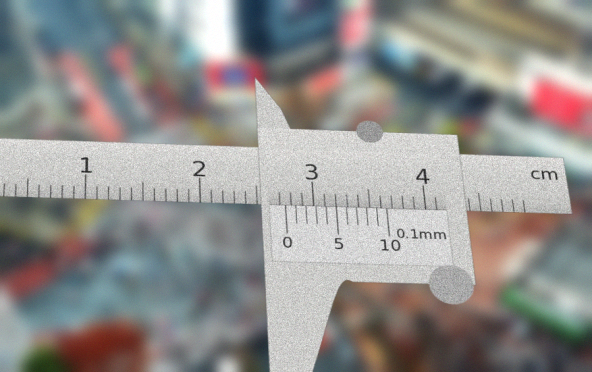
mm 27.5
